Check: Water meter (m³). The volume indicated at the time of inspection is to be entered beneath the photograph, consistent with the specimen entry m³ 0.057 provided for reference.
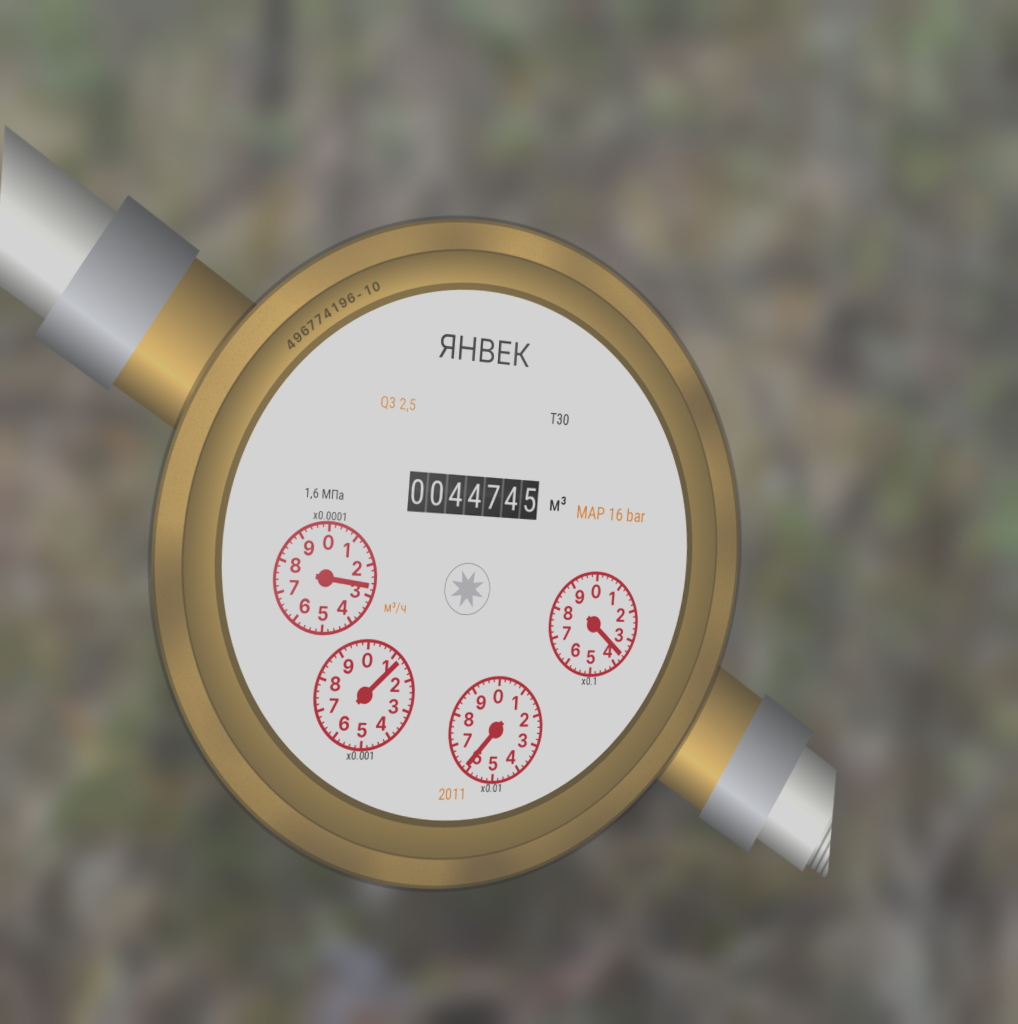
m³ 44745.3612
